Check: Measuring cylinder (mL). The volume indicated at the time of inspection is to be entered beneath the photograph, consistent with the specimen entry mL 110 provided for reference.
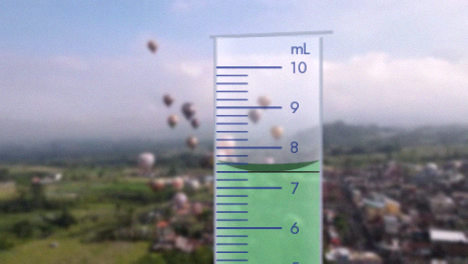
mL 7.4
